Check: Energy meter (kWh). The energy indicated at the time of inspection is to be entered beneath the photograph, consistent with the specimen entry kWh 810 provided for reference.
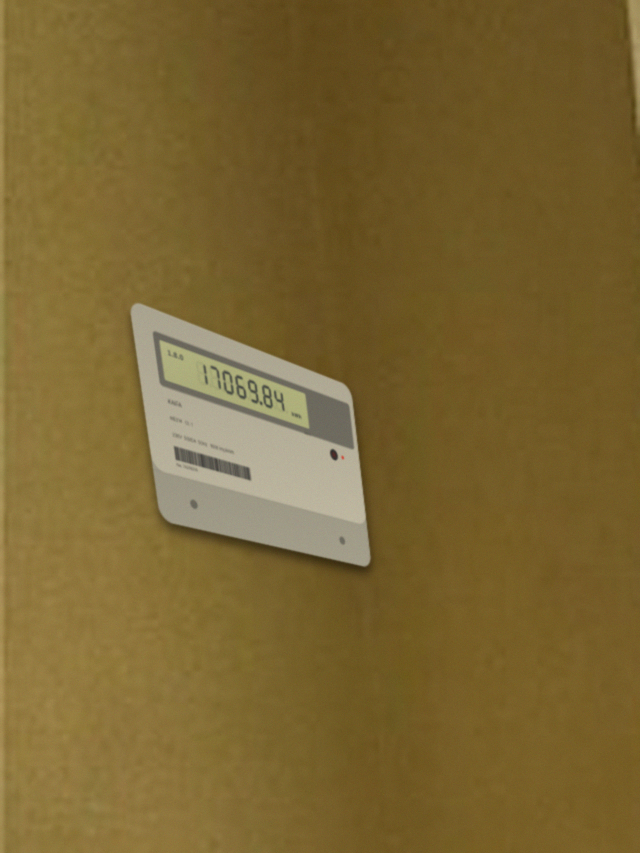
kWh 17069.84
